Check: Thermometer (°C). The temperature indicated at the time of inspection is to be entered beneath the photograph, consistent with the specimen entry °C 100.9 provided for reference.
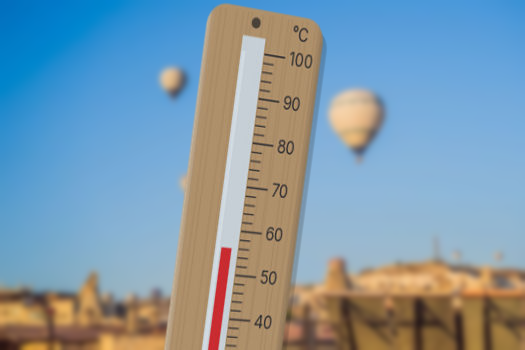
°C 56
